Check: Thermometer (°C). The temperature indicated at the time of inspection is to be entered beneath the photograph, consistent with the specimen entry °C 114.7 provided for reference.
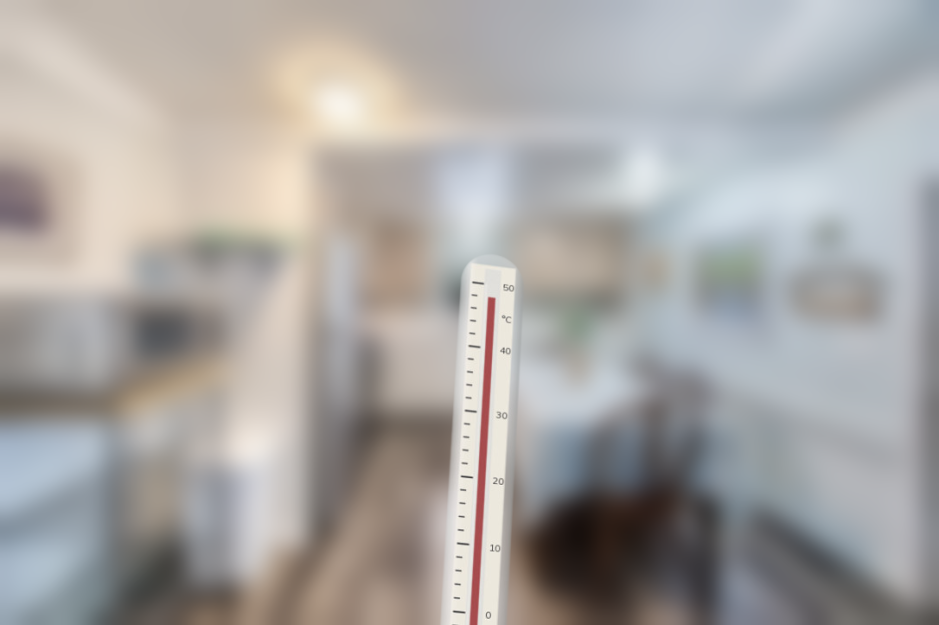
°C 48
